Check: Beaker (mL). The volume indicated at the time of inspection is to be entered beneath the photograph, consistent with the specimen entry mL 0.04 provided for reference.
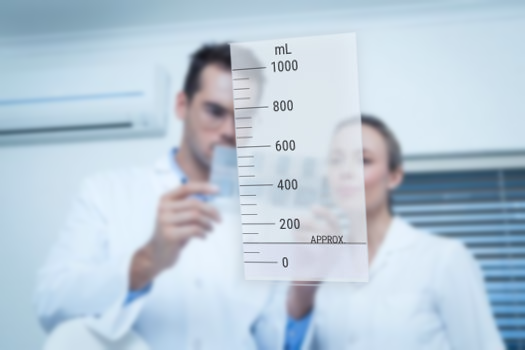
mL 100
